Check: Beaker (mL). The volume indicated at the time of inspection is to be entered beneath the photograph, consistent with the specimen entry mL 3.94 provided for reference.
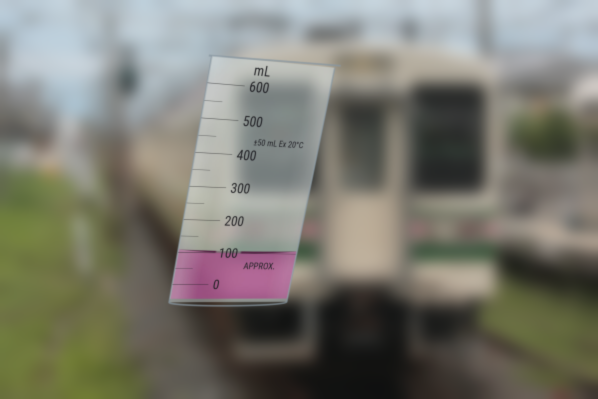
mL 100
